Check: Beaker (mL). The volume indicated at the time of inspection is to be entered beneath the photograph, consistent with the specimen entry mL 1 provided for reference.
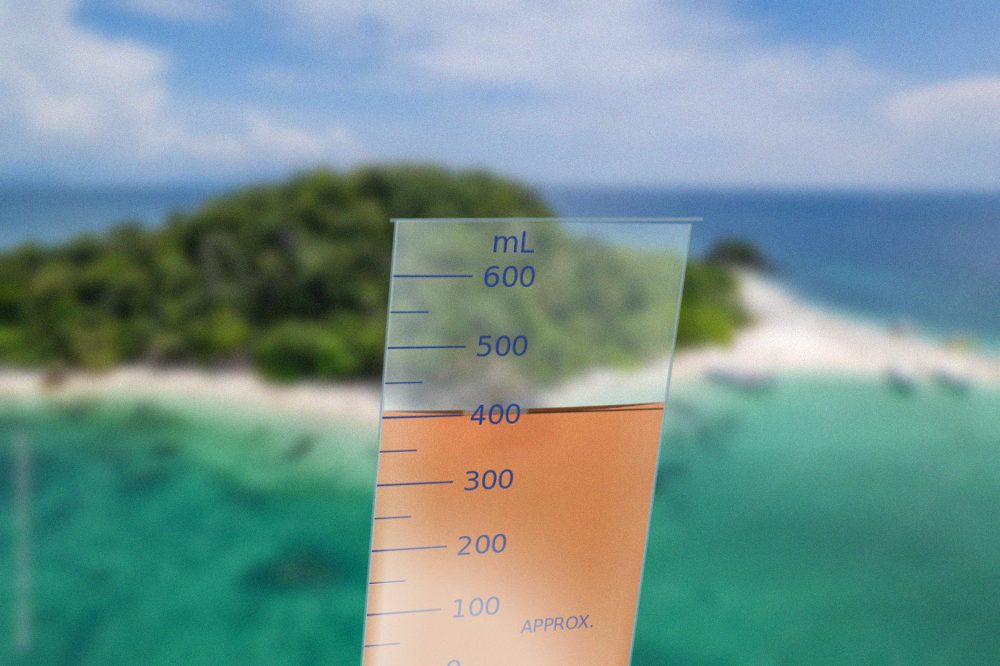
mL 400
